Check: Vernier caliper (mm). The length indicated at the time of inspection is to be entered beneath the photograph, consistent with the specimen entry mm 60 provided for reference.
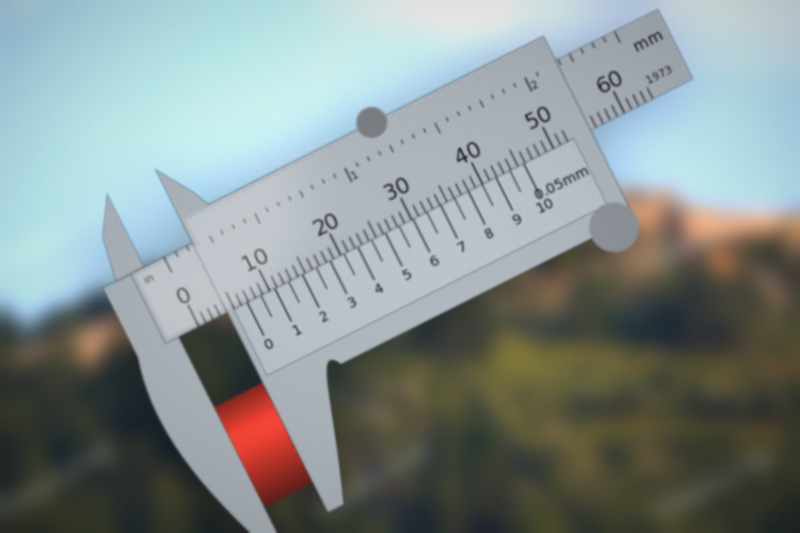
mm 6.8
